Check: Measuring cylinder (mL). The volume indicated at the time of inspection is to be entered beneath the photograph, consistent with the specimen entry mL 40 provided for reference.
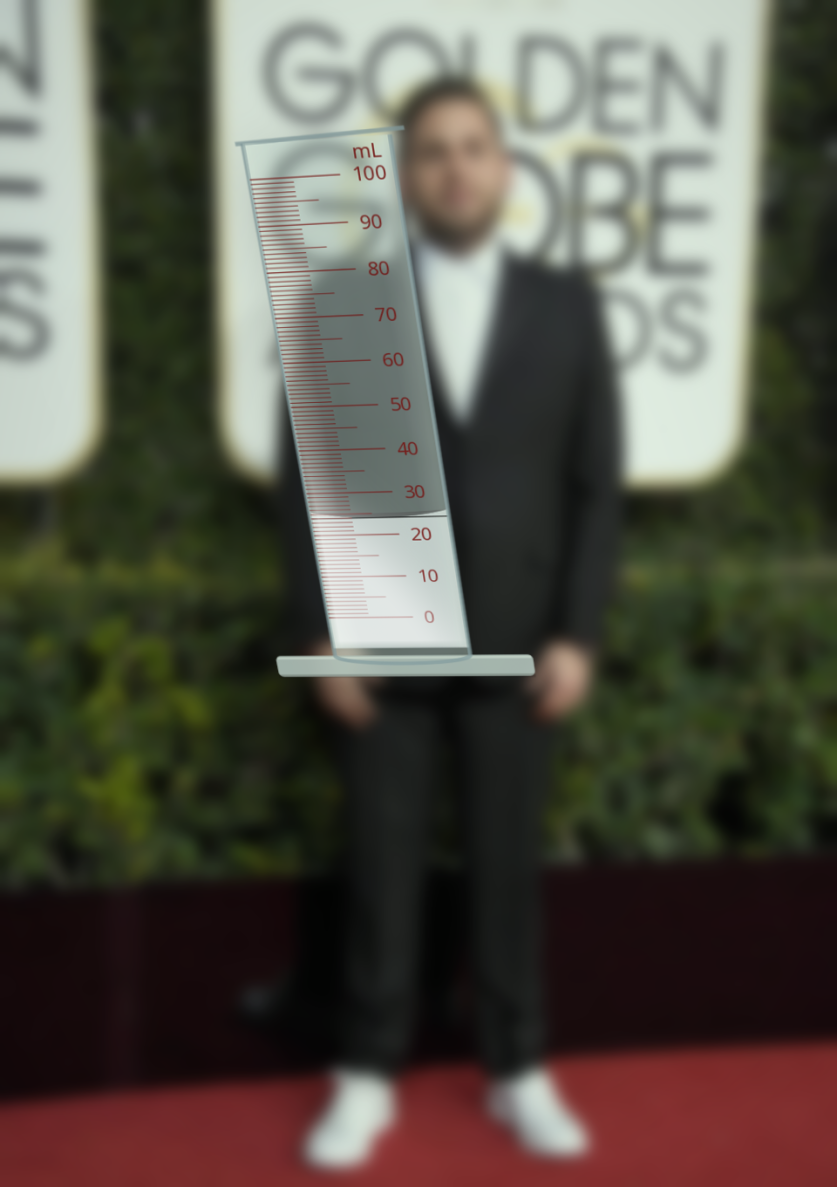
mL 24
